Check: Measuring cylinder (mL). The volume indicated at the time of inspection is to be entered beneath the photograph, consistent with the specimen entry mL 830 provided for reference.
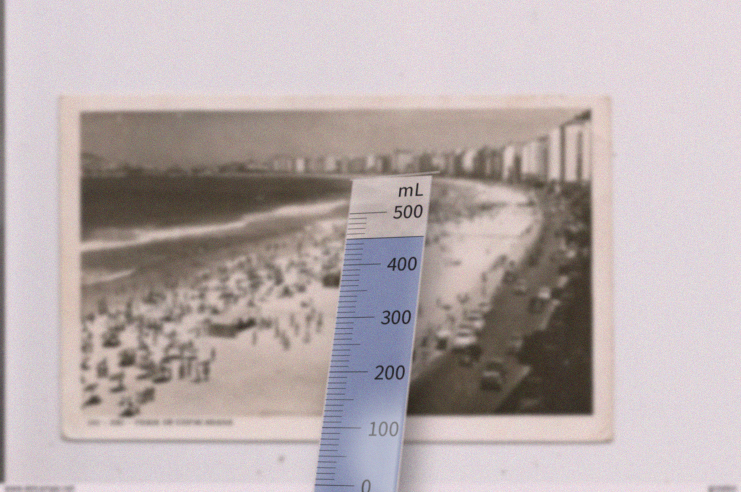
mL 450
